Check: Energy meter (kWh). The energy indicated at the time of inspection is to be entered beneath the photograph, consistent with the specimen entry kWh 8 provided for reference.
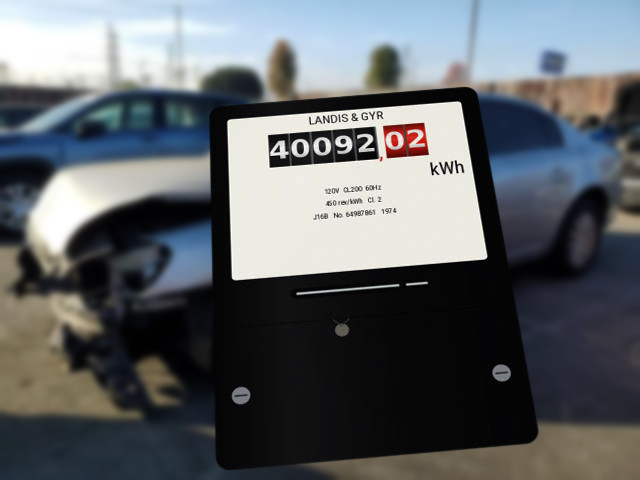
kWh 40092.02
